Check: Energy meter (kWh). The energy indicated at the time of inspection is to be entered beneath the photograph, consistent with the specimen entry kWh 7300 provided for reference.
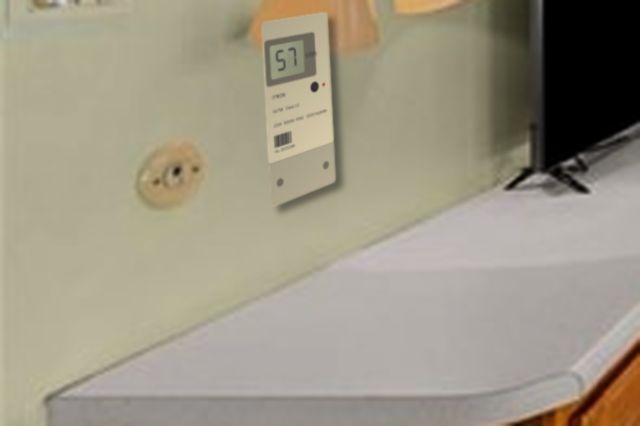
kWh 57
